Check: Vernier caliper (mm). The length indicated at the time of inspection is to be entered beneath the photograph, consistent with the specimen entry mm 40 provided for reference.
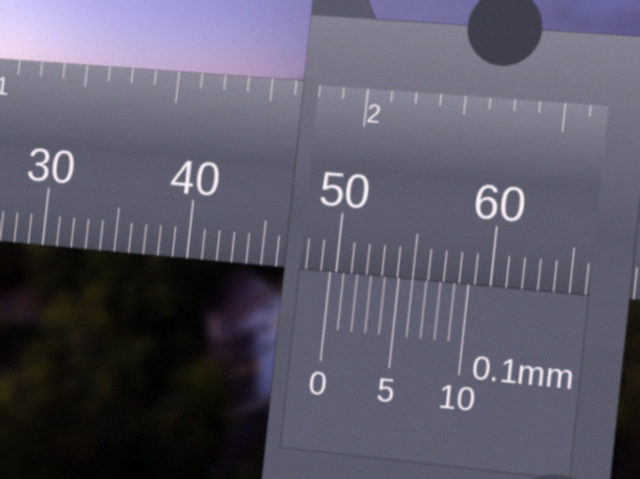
mm 49.6
